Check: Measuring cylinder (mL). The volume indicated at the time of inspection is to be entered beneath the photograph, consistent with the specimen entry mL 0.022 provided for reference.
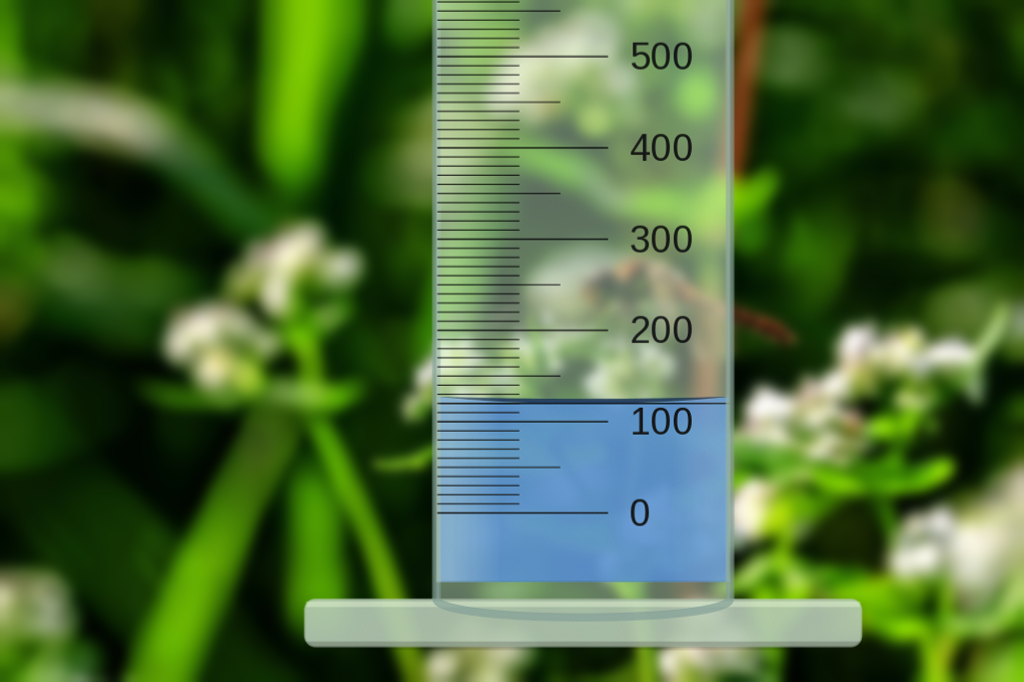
mL 120
